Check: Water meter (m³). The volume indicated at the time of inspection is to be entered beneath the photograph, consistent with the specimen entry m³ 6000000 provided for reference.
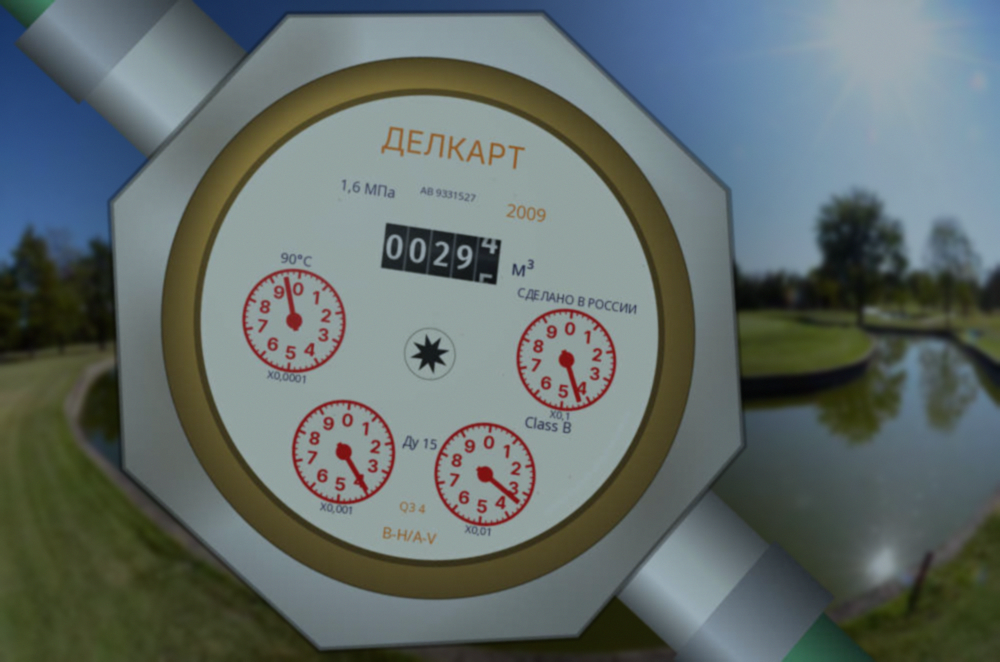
m³ 294.4339
